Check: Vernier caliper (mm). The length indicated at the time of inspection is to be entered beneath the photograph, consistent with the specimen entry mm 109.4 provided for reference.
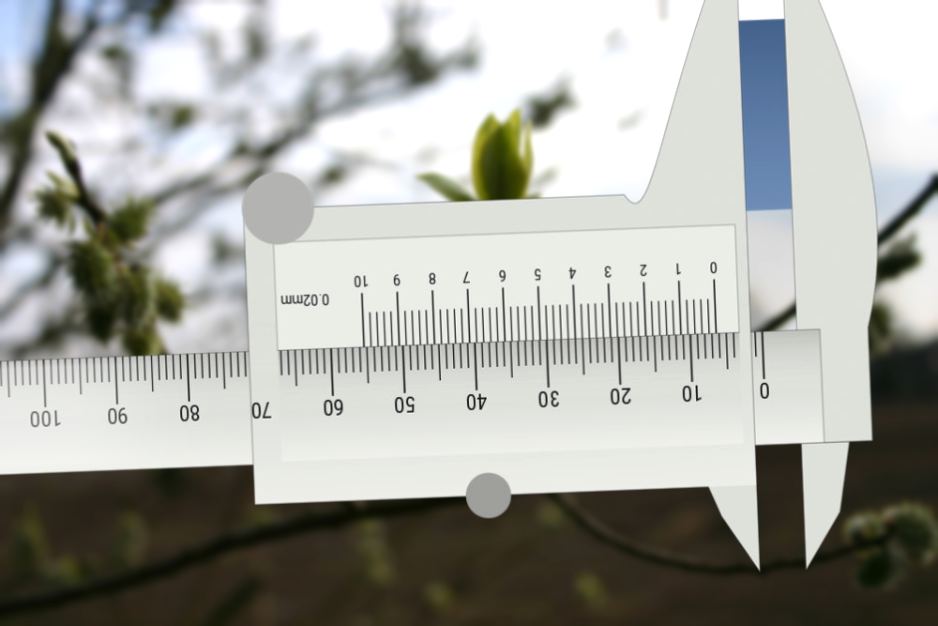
mm 6.4
